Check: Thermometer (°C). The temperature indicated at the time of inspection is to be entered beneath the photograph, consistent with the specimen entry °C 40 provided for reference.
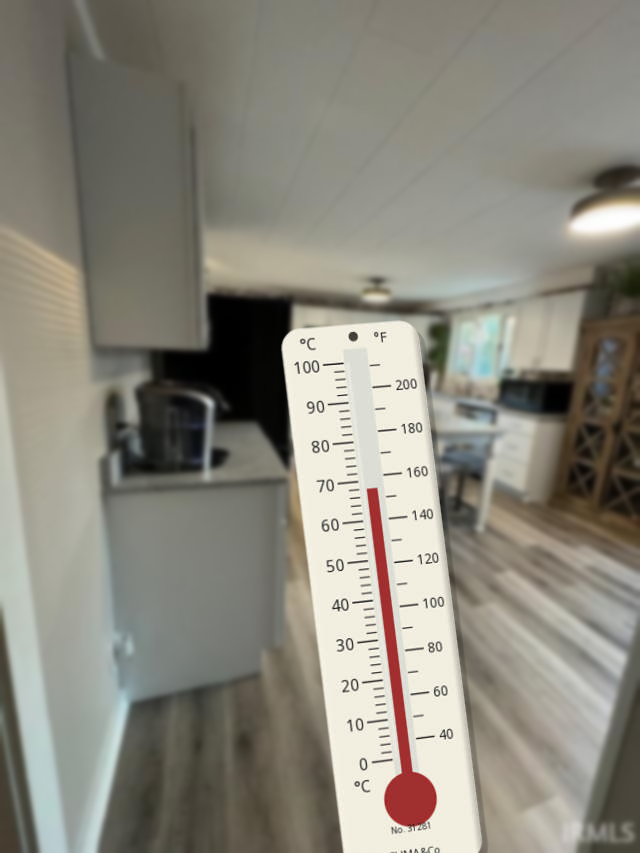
°C 68
